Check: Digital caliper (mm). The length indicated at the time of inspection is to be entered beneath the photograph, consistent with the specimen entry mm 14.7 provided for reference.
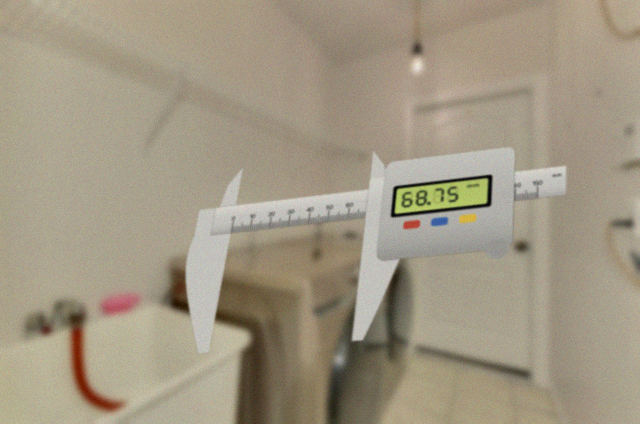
mm 68.75
